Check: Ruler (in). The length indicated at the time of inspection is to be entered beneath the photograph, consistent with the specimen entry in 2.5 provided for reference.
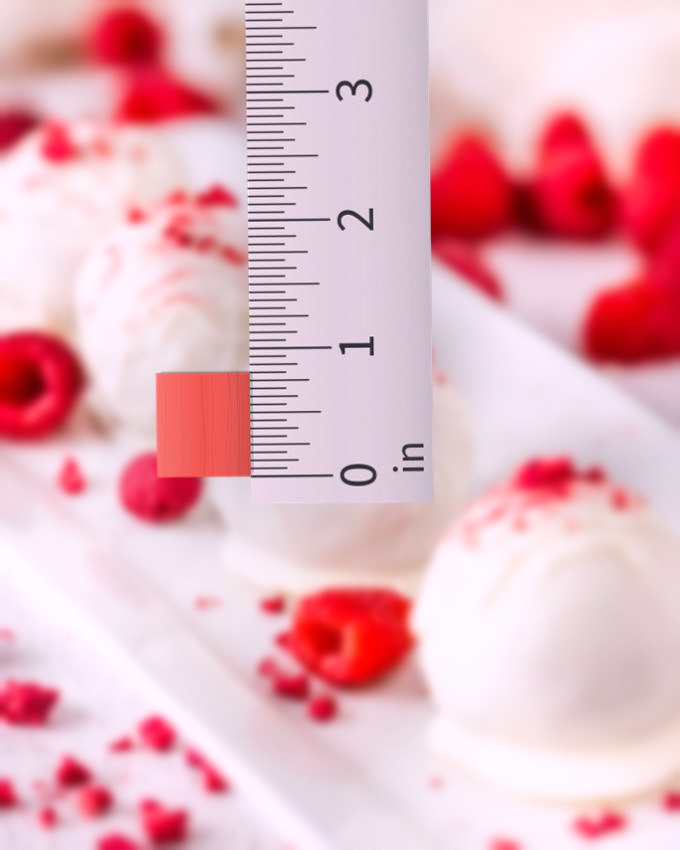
in 0.8125
